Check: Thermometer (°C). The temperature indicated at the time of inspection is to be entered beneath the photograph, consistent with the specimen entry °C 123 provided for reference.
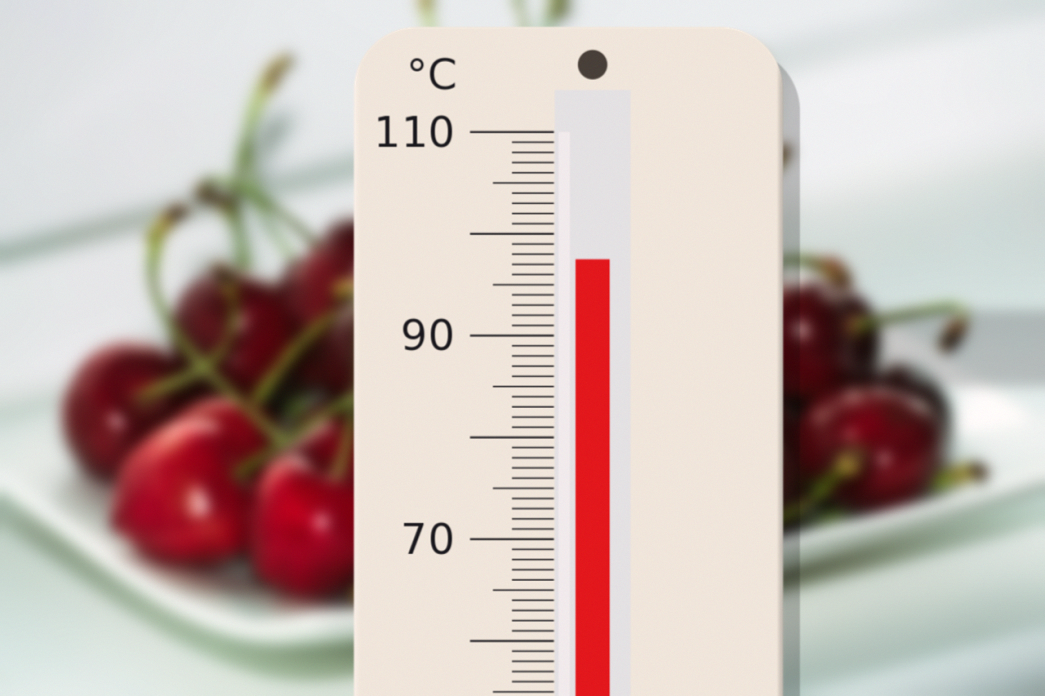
°C 97.5
